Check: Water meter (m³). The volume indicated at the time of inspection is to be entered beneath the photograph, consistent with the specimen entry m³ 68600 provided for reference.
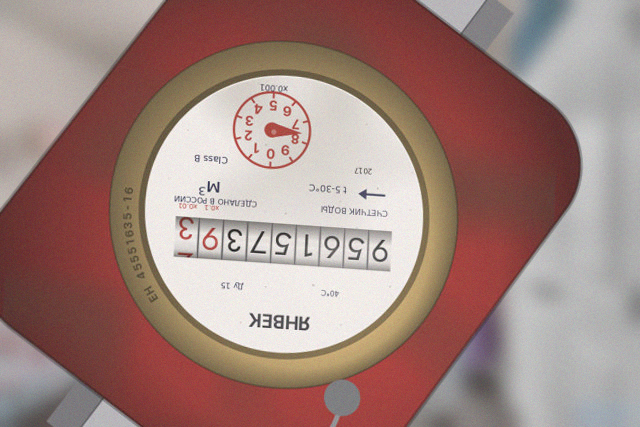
m³ 9561573.927
